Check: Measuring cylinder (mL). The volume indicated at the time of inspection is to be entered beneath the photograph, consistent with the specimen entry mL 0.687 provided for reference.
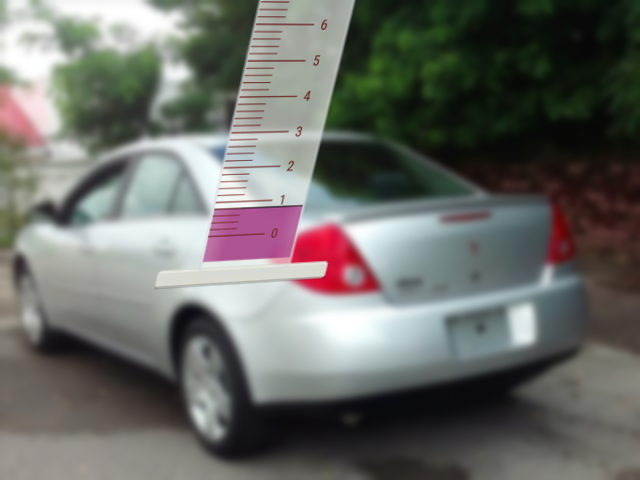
mL 0.8
